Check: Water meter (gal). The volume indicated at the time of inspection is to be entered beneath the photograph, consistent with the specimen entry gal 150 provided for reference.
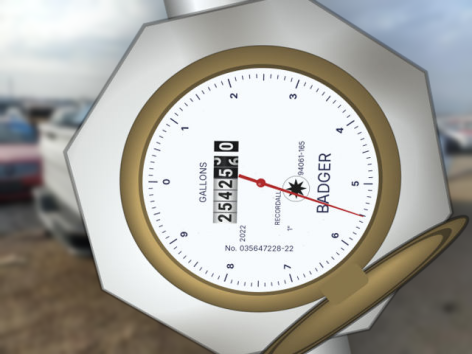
gal 2542555.5
